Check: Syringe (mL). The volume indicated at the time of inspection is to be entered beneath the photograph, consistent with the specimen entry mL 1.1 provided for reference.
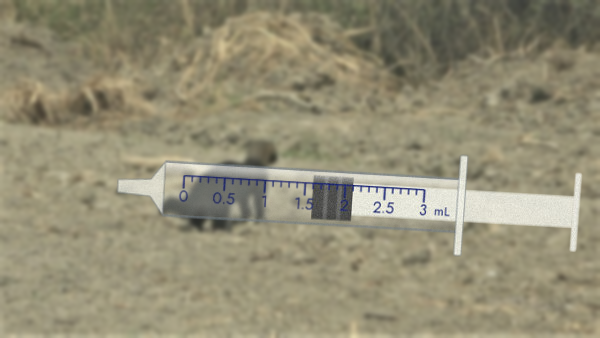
mL 1.6
